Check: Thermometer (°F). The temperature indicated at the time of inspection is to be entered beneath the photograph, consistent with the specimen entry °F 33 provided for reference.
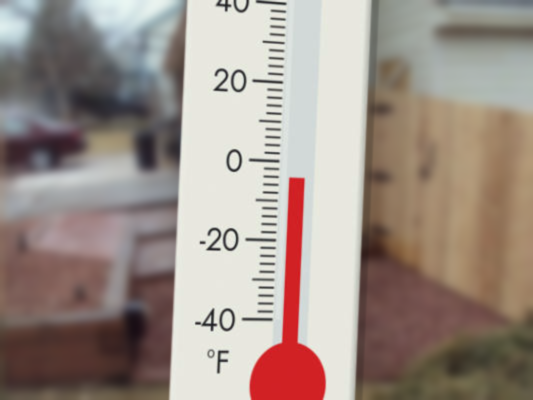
°F -4
